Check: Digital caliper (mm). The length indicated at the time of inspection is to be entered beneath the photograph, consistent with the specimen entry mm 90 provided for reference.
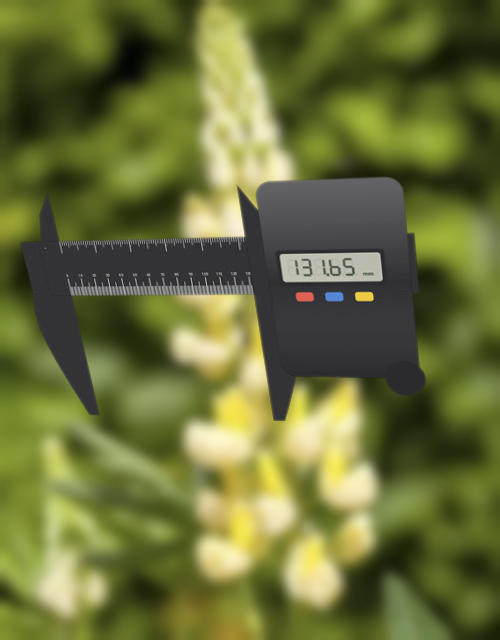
mm 131.65
